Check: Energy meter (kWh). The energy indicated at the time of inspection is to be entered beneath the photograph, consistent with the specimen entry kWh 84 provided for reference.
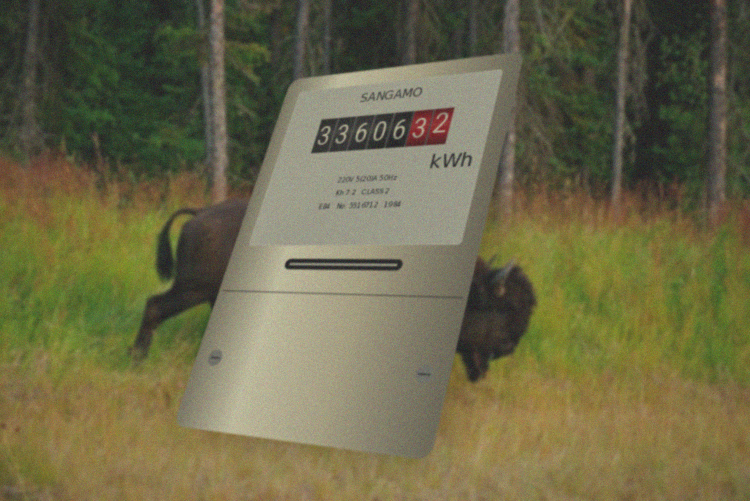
kWh 33606.32
